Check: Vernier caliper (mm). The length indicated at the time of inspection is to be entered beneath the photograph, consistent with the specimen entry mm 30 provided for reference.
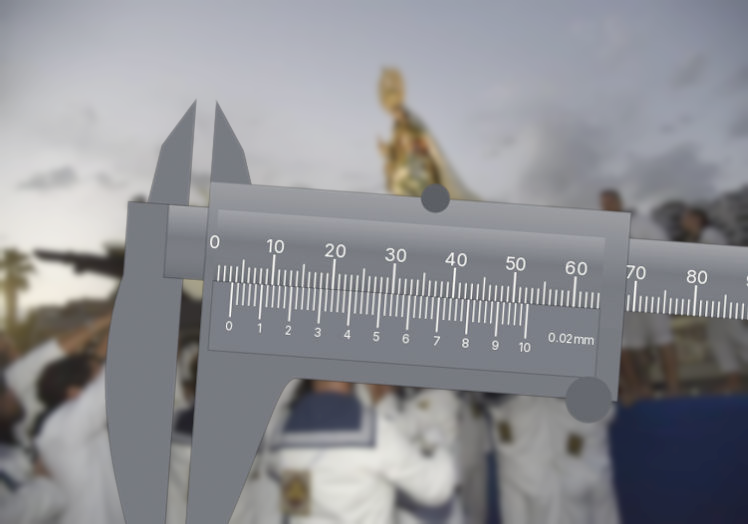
mm 3.4
